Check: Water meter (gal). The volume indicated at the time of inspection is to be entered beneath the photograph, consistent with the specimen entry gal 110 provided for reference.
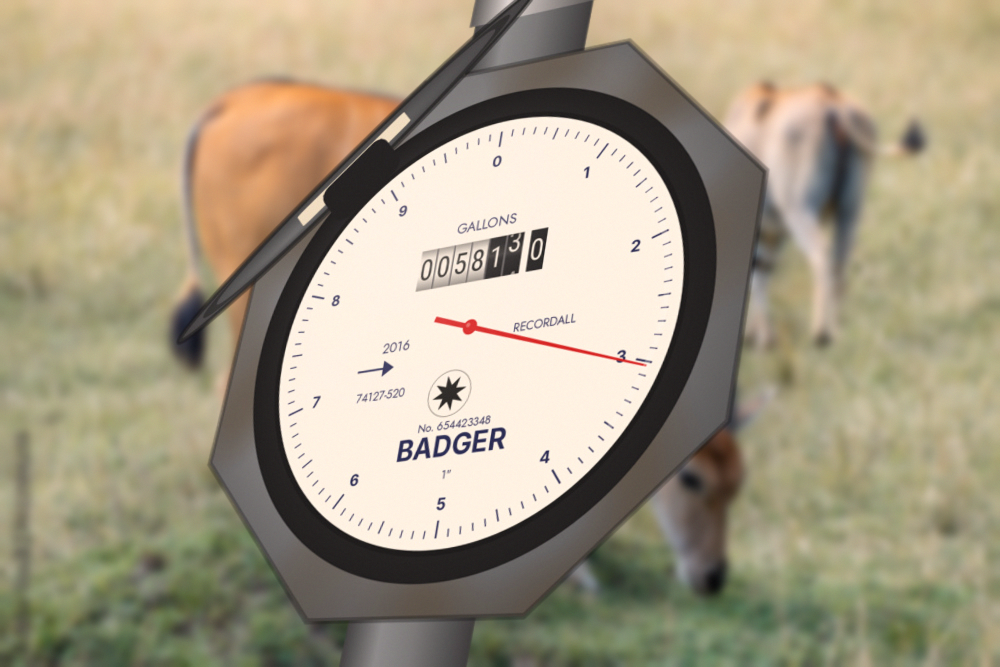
gal 58133.0
